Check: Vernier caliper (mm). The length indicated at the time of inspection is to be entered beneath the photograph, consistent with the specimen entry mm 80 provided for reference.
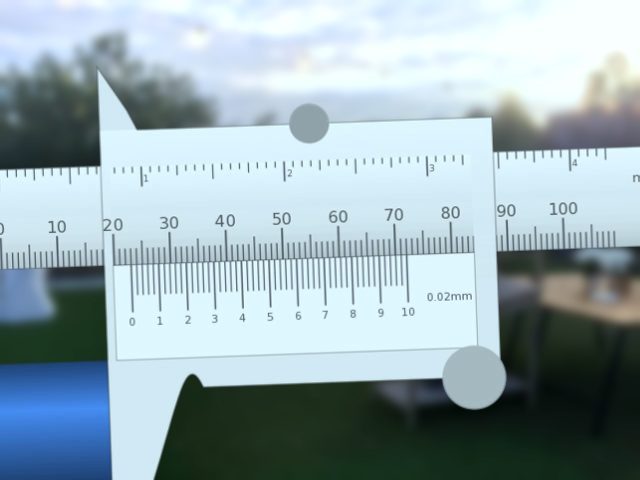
mm 23.0
